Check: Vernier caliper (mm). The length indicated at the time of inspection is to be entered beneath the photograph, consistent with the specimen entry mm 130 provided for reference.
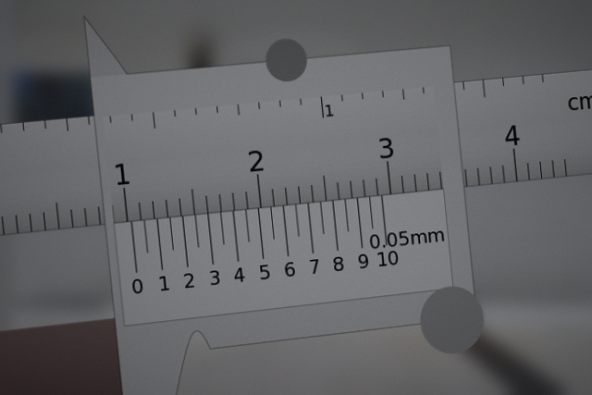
mm 10.3
